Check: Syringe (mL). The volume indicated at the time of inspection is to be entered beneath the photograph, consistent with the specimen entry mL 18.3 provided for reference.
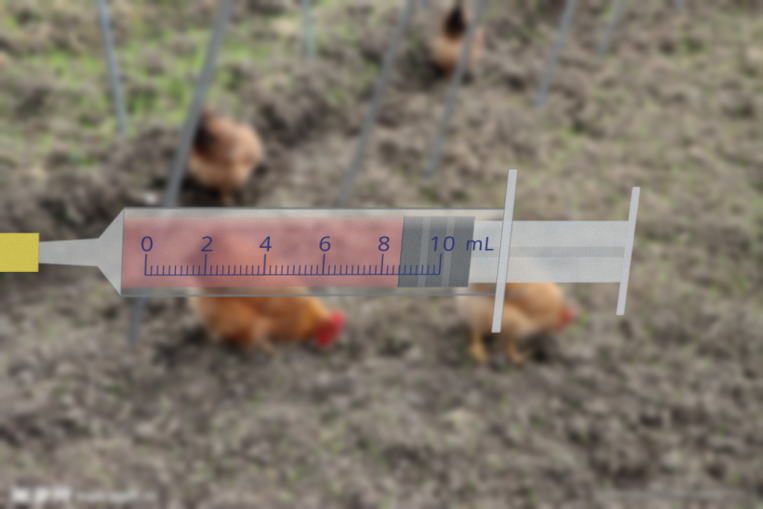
mL 8.6
